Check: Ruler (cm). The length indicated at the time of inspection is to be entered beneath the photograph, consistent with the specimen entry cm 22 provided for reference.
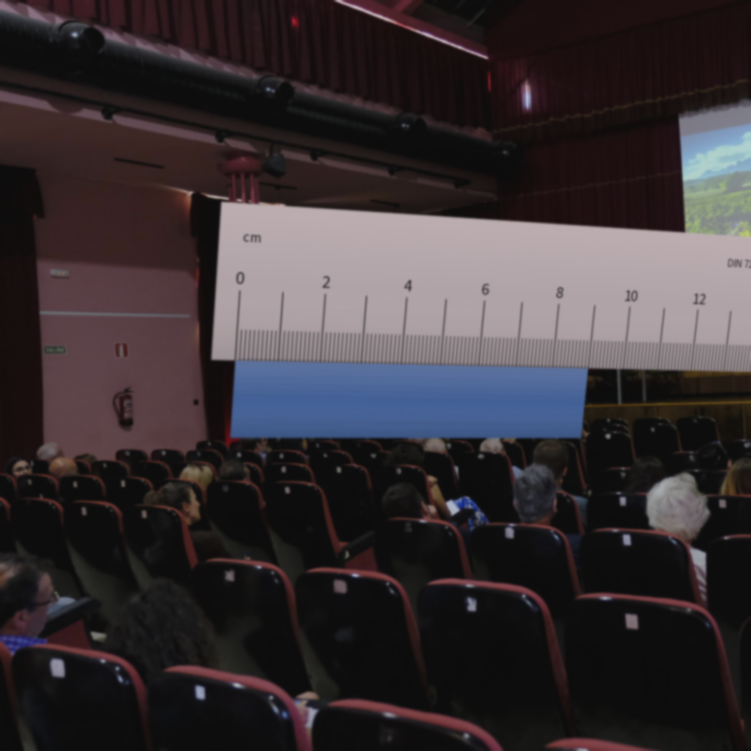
cm 9
